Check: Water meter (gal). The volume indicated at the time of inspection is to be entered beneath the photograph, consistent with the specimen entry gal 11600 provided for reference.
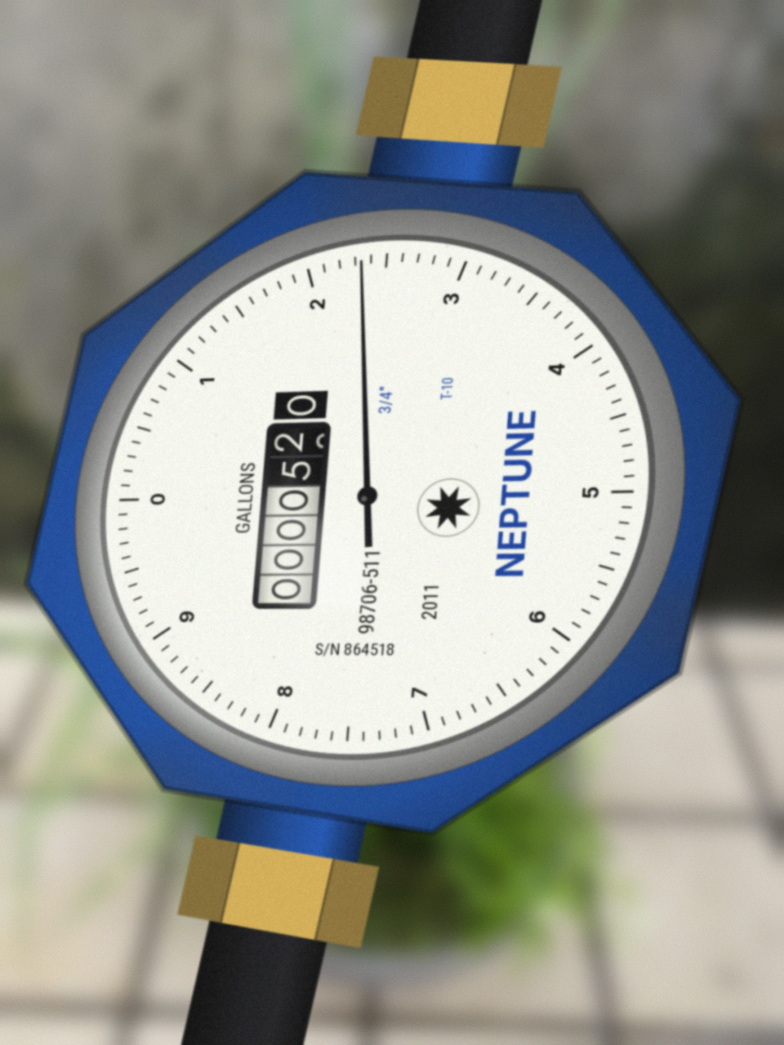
gal 522.3
